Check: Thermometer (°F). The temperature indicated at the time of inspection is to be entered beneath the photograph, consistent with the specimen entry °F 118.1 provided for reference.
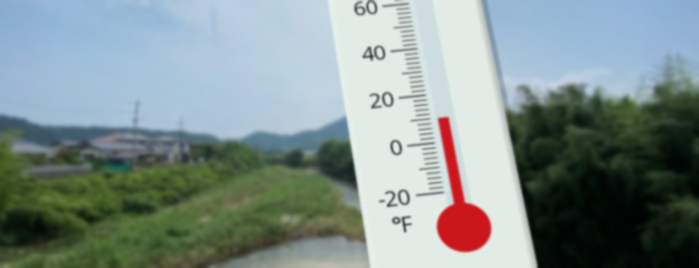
°F 10
